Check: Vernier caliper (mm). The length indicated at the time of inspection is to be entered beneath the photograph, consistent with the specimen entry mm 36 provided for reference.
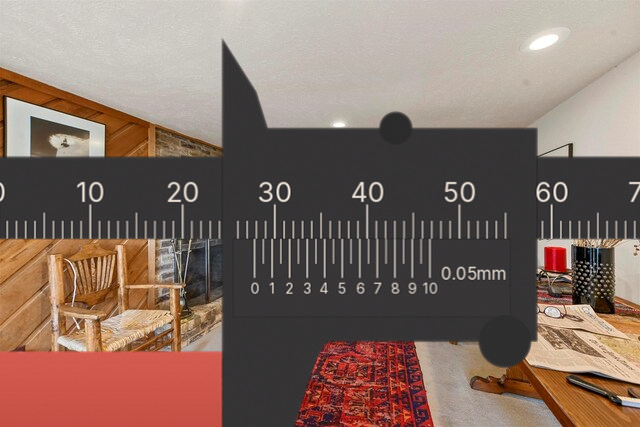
mm 27.8
